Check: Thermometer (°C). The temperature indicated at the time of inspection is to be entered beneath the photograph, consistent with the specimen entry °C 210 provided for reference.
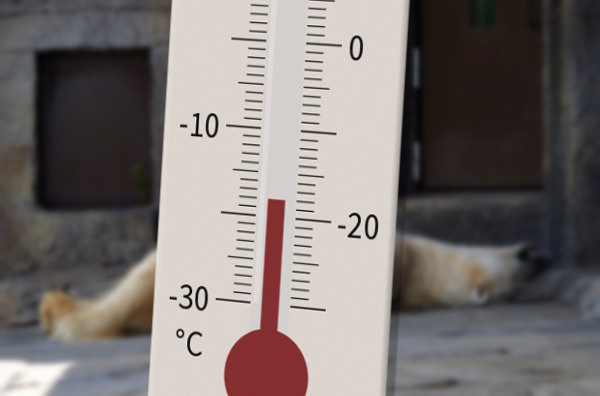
°C -18
